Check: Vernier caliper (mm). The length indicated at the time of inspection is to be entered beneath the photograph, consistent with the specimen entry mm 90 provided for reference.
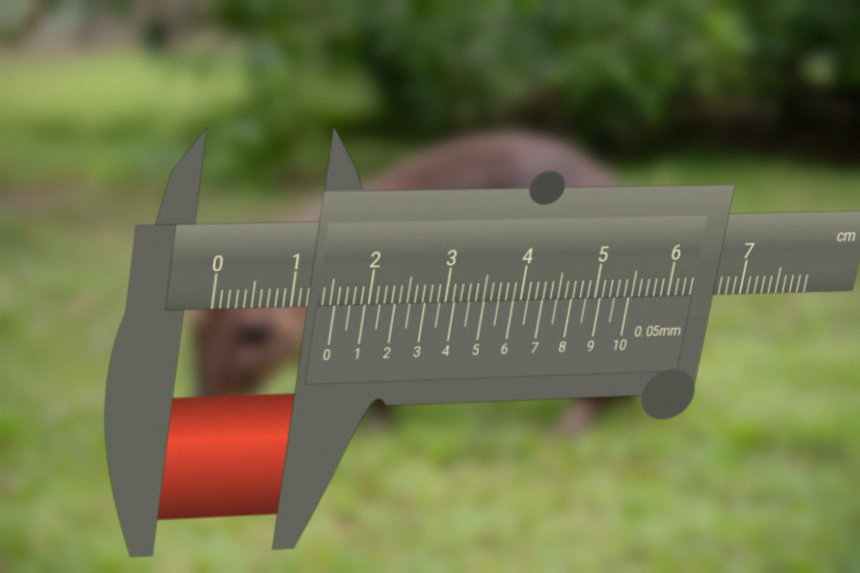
mm 15.6
